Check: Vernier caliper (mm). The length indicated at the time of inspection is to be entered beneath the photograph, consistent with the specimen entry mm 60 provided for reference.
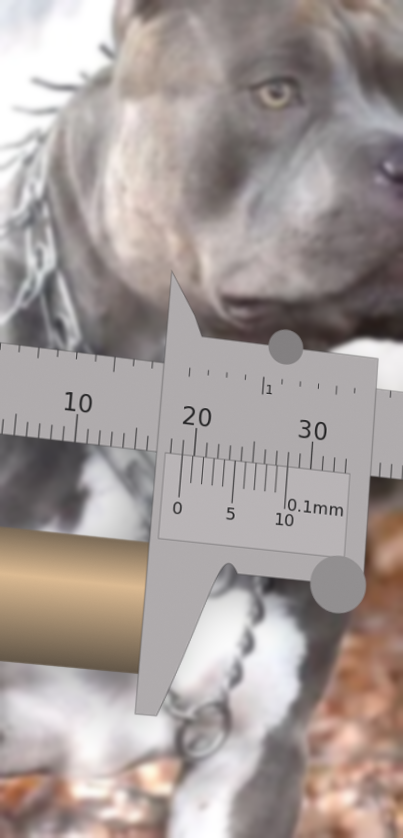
mm 19.0
